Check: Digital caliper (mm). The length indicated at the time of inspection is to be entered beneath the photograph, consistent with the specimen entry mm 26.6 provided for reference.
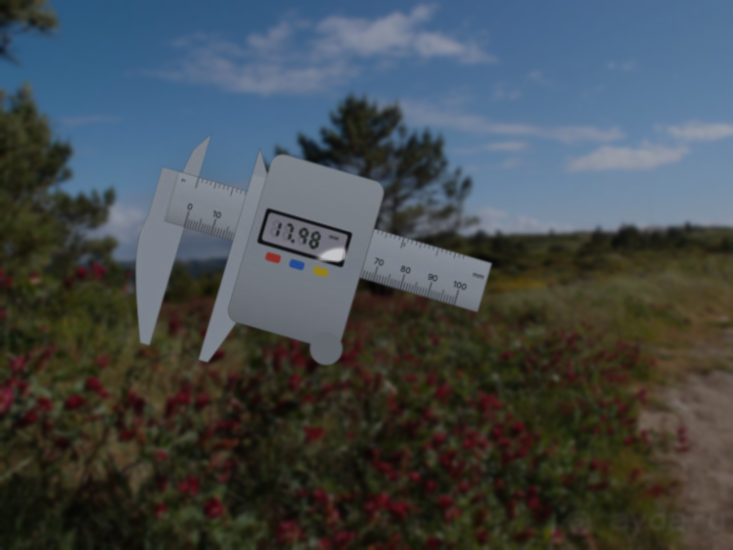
mm 17.98
